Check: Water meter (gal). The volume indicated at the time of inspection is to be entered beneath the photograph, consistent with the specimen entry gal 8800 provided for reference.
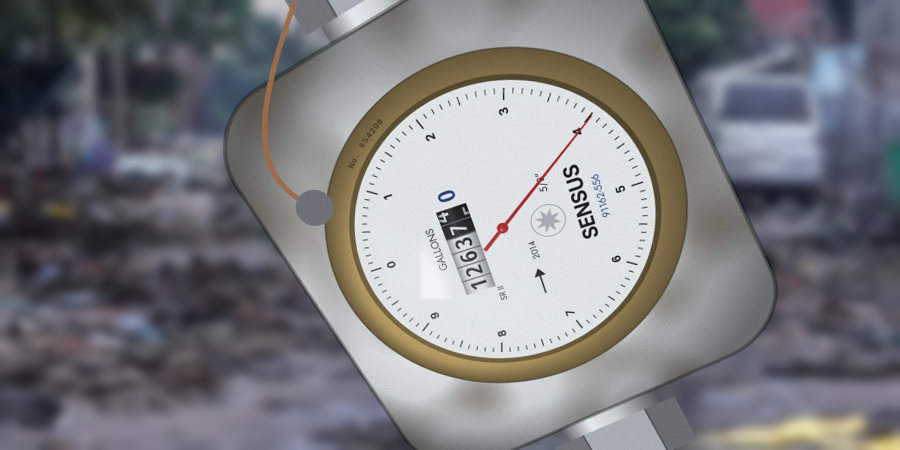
gal 1263744.0
